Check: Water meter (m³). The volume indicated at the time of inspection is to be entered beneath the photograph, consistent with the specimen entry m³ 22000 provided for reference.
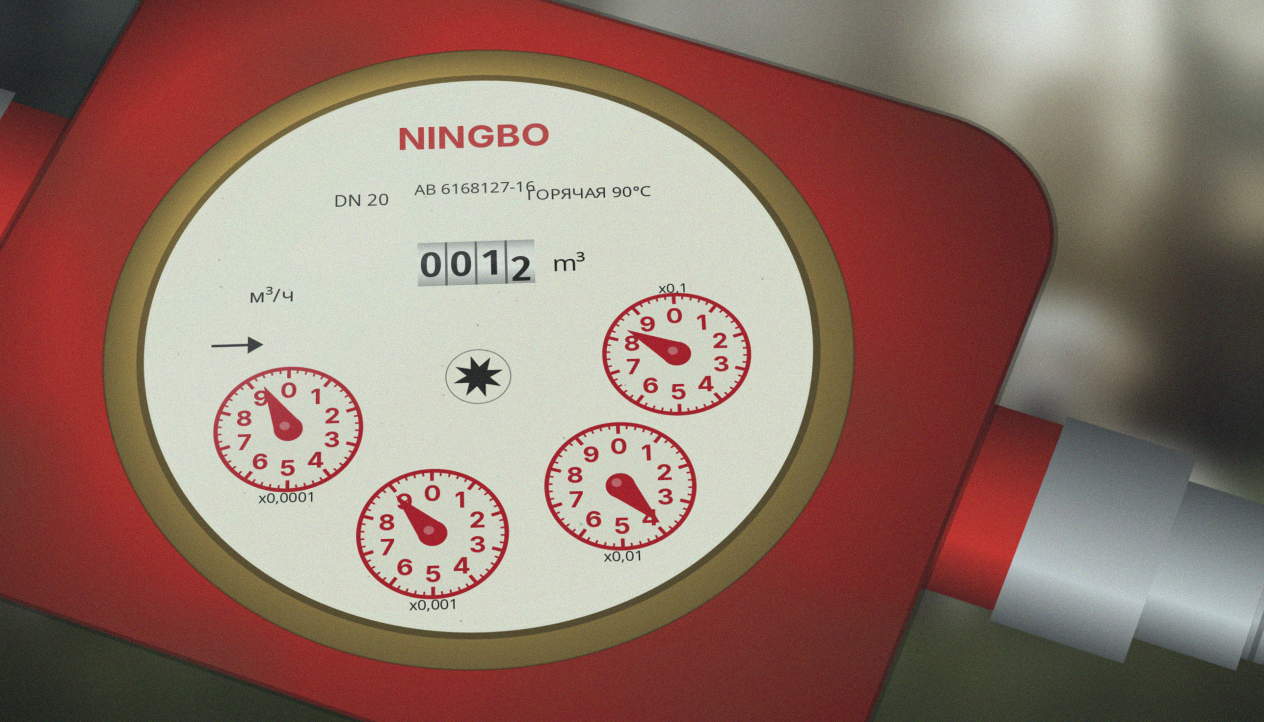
m³ 11.8389
